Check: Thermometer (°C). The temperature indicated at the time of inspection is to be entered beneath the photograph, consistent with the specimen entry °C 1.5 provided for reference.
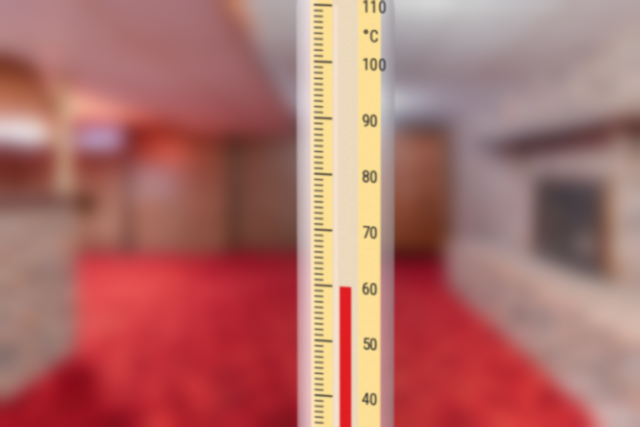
°C 60
